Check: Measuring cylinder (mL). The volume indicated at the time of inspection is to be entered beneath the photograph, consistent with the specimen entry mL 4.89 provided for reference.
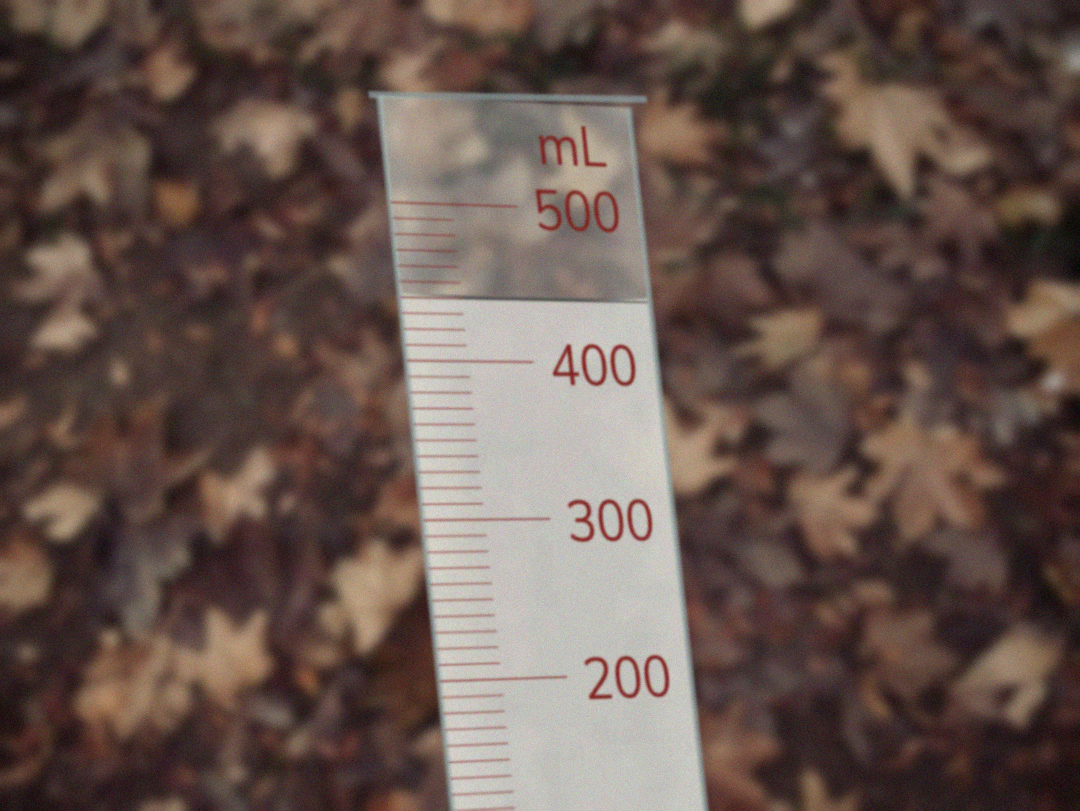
mL 440
